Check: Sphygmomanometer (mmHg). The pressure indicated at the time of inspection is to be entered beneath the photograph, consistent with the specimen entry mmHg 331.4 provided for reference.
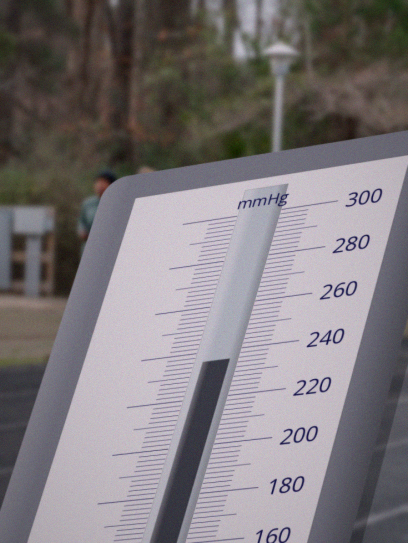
mmHg 236
